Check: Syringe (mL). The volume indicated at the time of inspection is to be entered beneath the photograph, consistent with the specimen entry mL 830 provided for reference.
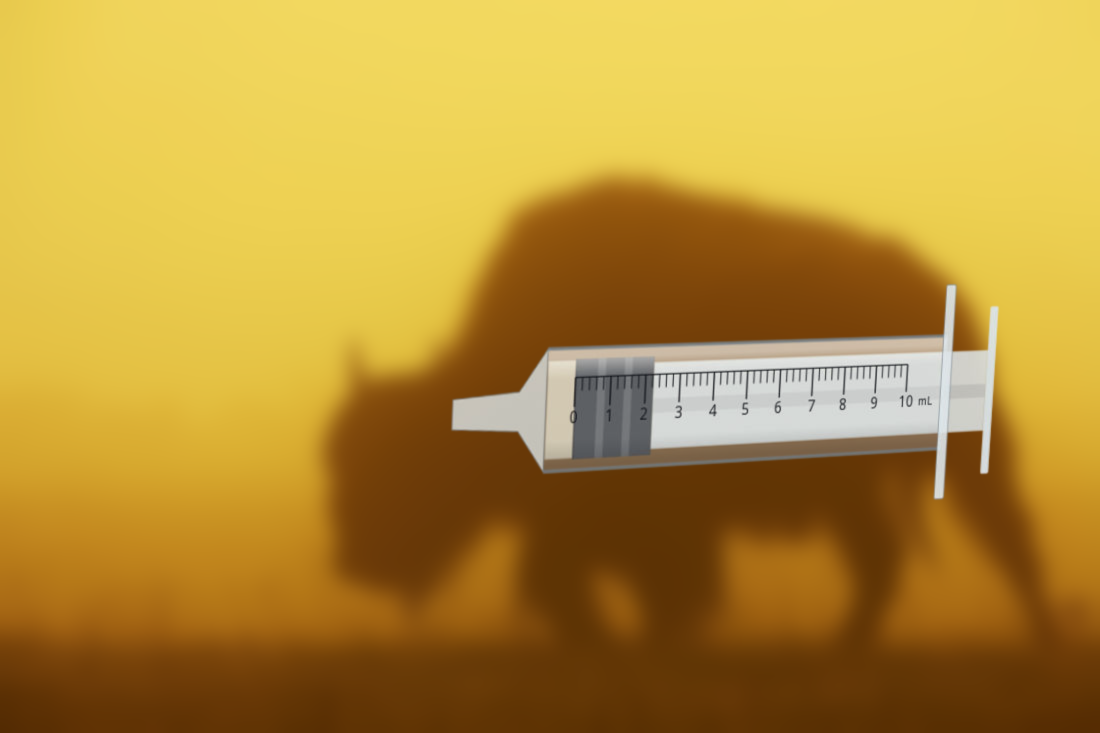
mL 0
